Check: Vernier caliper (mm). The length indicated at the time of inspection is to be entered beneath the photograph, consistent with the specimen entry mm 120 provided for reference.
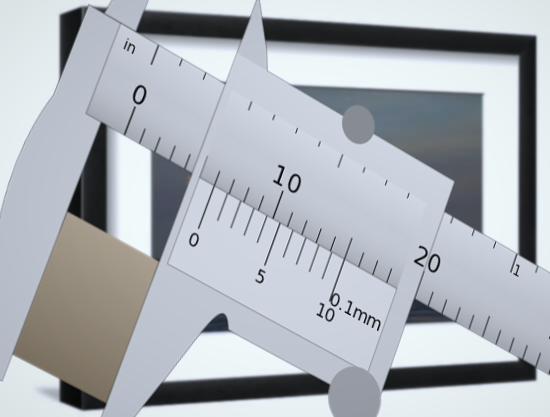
mm 6.0
